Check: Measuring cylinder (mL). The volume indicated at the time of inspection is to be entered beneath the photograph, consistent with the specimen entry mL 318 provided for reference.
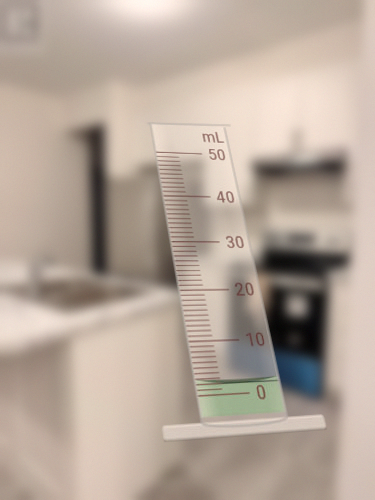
mL 2
